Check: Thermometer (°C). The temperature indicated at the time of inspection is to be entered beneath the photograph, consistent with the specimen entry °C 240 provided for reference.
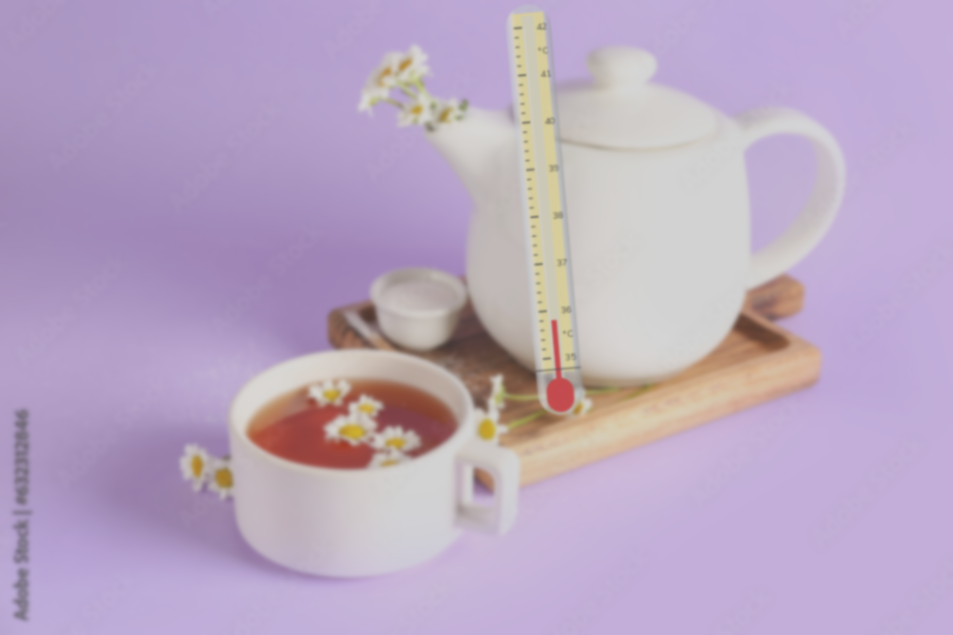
°C 35.8
